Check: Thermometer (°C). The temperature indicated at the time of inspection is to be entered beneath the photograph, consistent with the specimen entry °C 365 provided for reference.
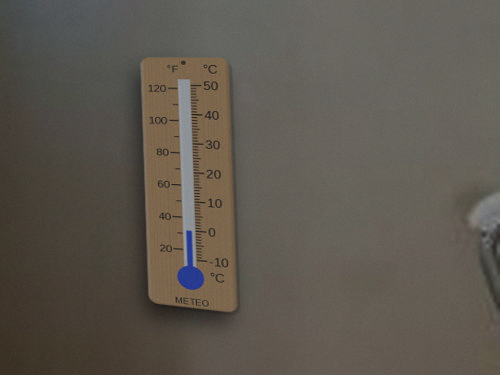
°C 0
